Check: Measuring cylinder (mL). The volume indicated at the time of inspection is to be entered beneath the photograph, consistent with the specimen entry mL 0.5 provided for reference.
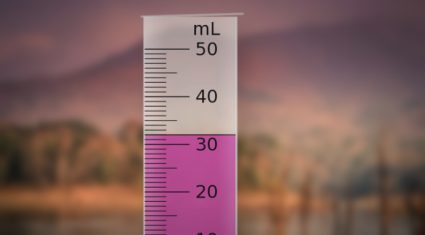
mL 32
